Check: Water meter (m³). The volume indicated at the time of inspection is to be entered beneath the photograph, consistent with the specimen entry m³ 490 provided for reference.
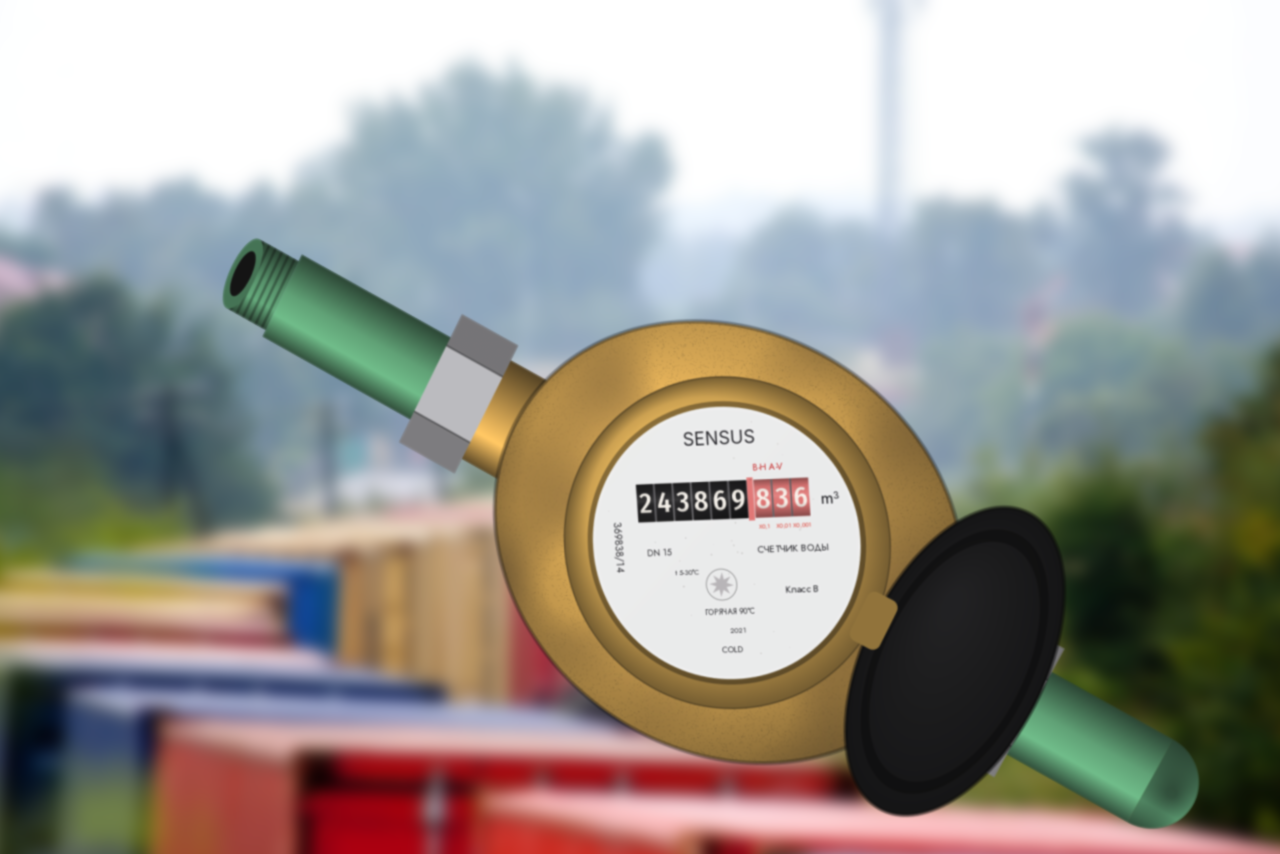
m³ 243869.836
